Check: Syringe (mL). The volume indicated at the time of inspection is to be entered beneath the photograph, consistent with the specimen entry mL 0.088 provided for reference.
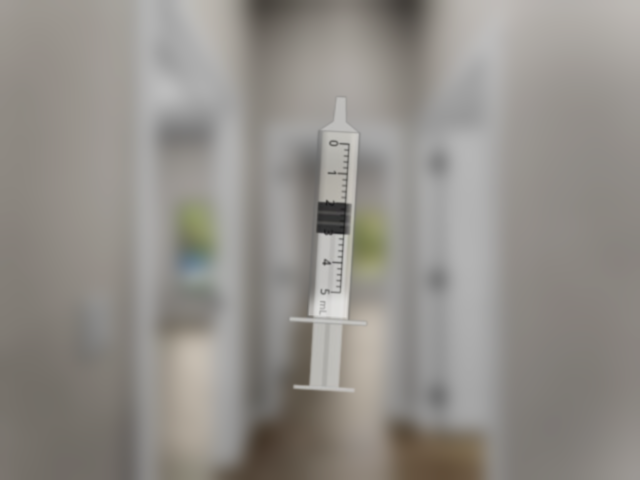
mL 2
